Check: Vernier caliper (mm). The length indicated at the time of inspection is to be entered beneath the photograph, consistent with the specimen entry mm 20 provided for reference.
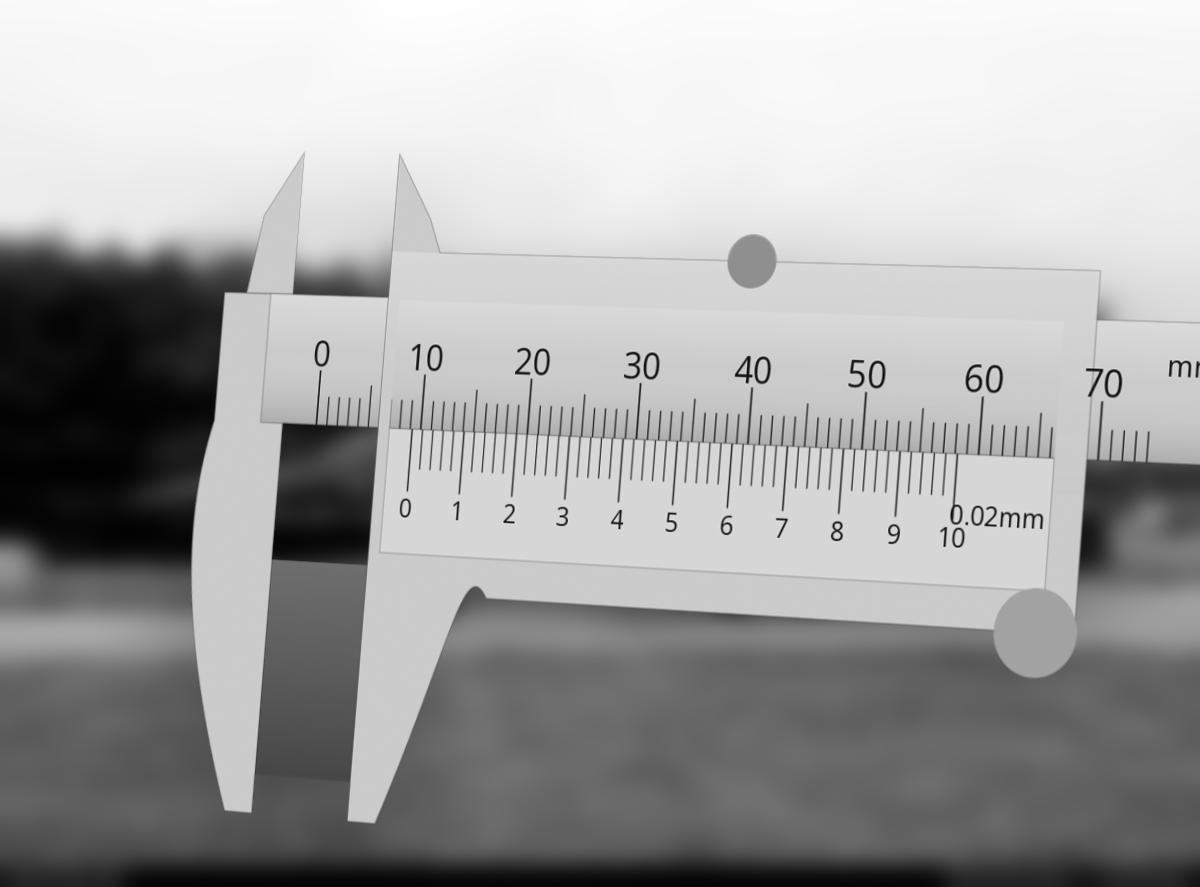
mm 9.2
